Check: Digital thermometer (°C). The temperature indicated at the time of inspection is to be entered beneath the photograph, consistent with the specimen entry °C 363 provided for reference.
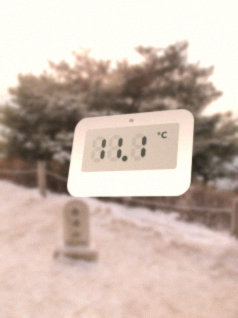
°C 11.1
